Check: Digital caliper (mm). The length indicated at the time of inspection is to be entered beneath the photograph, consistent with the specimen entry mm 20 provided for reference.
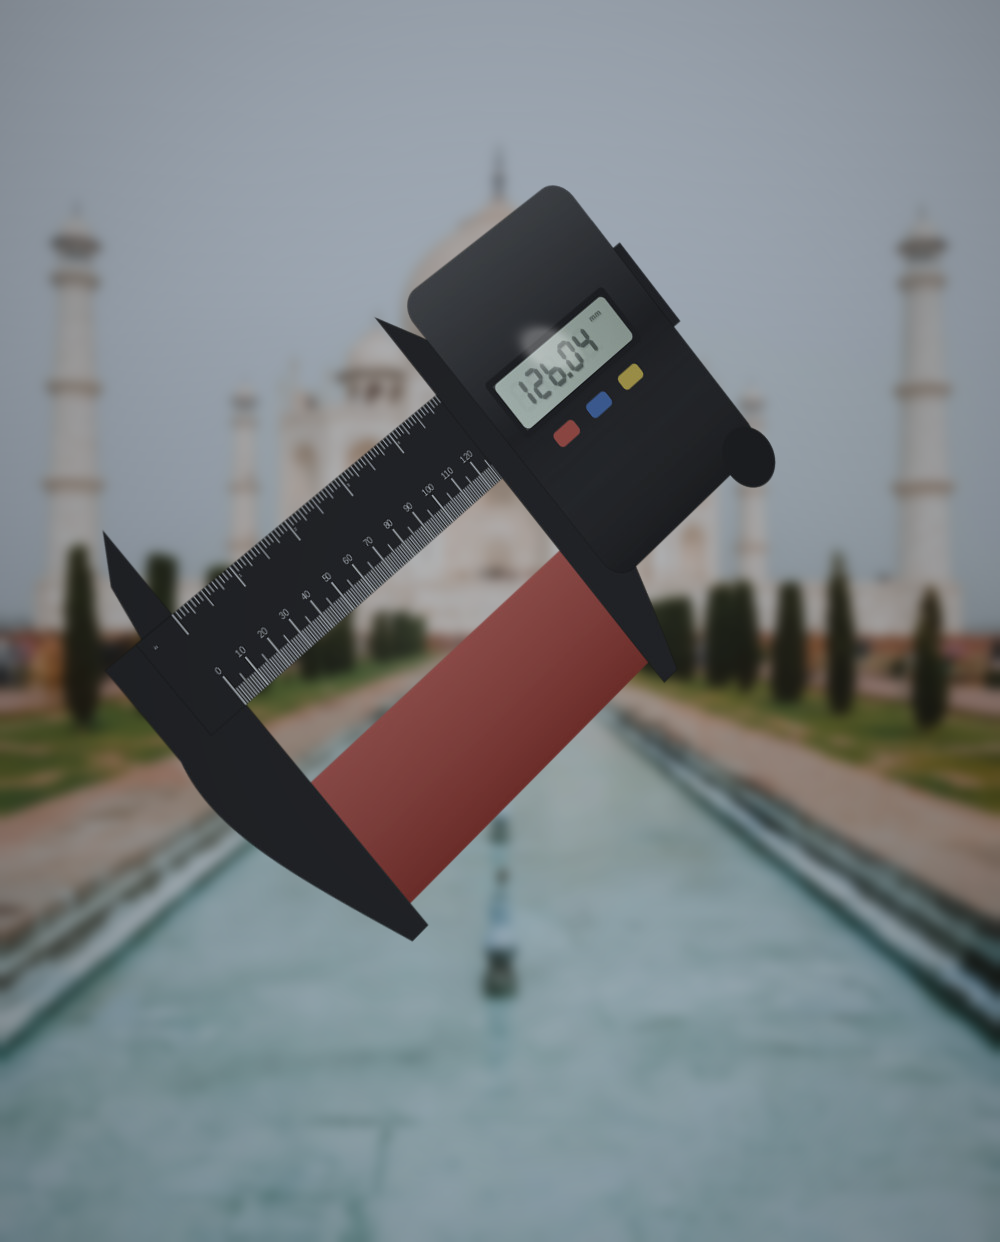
mm 126.04
